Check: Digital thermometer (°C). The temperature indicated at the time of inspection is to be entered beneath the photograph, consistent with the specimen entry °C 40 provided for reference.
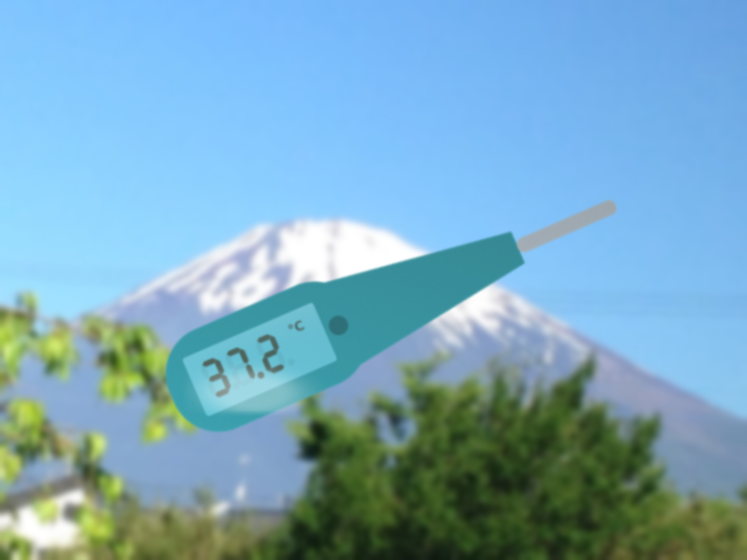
°C 37.2
